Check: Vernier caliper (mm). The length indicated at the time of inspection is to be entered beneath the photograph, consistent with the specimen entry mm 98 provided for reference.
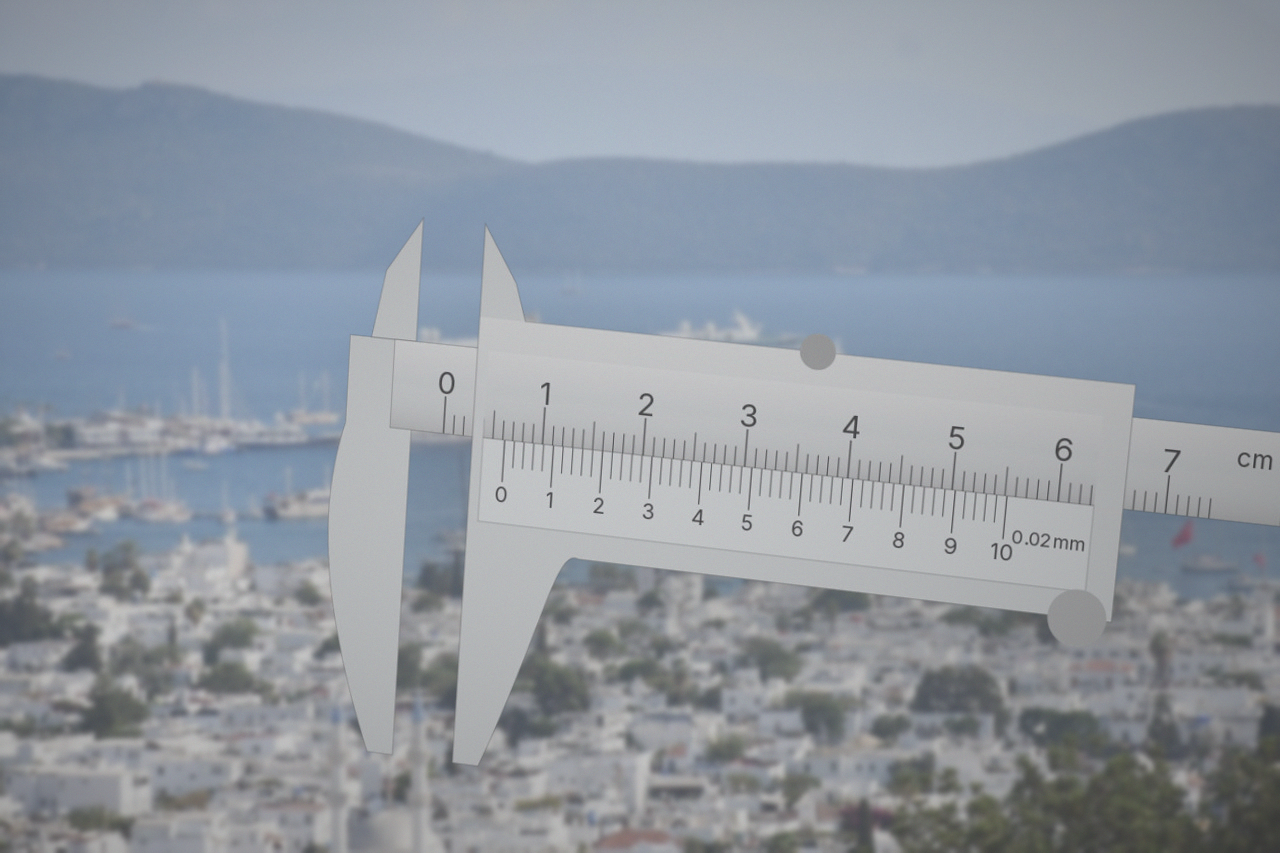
mm 6.2
